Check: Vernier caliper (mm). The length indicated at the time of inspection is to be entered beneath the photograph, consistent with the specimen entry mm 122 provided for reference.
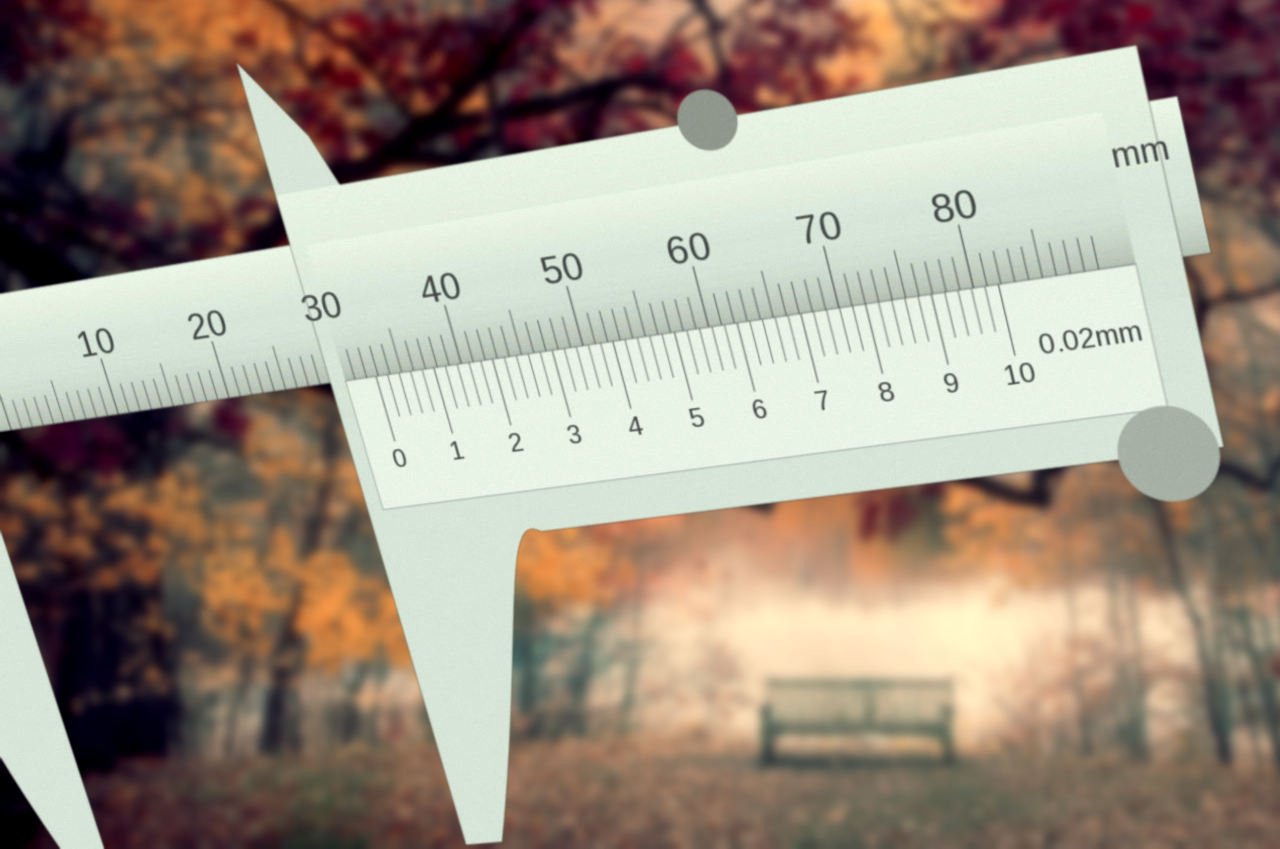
mm 32.8
